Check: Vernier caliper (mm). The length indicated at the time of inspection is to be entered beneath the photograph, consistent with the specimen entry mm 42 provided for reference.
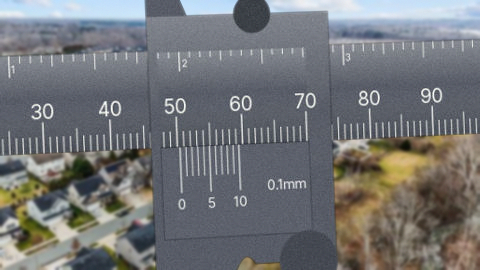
mm 50.4
